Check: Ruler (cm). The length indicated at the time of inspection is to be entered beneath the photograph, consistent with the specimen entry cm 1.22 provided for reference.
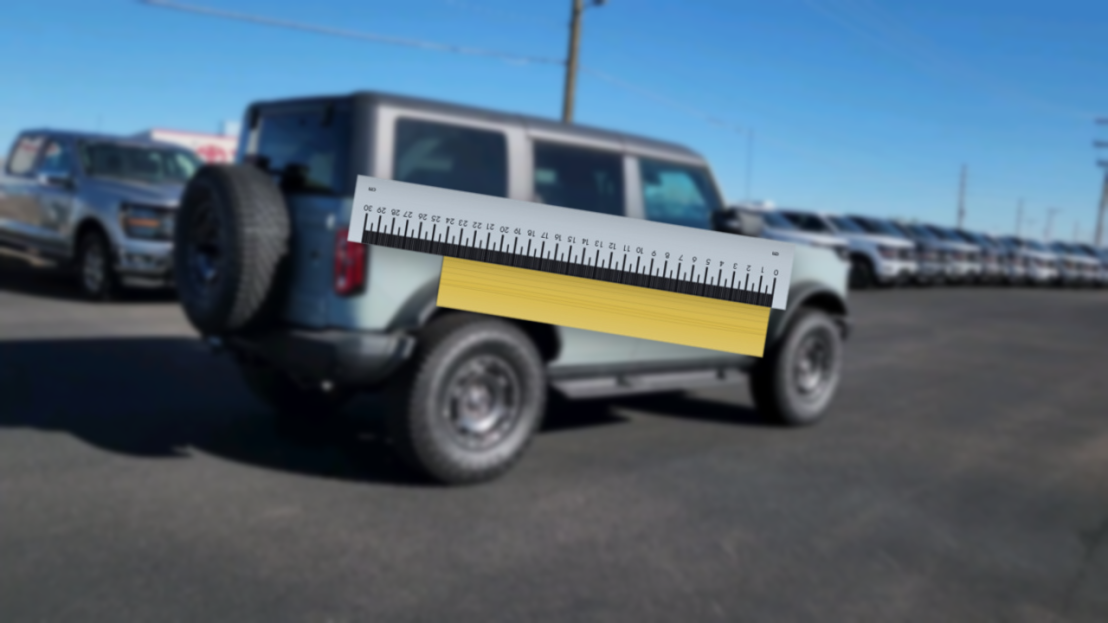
cm 24
